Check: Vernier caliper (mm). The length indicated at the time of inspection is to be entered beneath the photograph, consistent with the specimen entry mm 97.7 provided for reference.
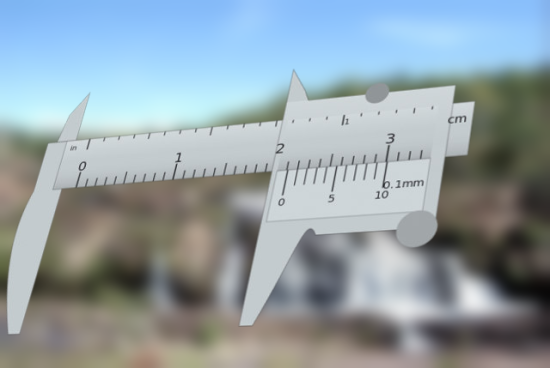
mm 21.1
